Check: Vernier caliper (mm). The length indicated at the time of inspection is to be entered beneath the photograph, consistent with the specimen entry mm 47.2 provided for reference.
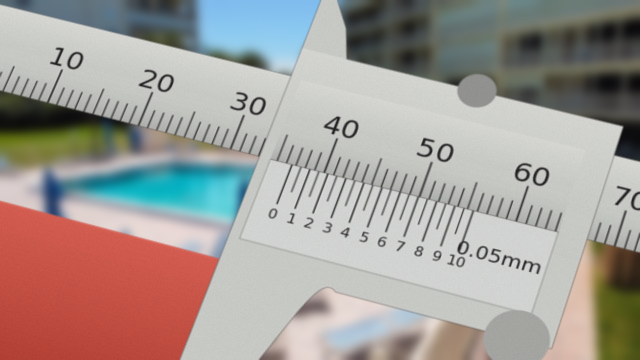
mm 36.6
